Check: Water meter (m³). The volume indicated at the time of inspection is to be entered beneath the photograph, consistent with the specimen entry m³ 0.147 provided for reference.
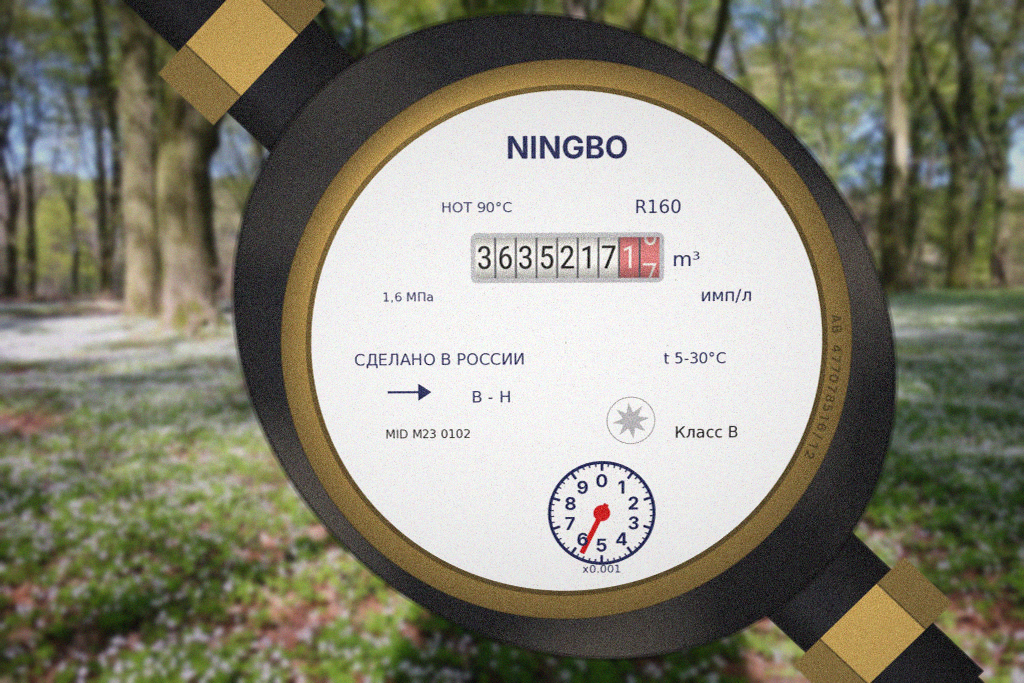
m³ 3635217.165
